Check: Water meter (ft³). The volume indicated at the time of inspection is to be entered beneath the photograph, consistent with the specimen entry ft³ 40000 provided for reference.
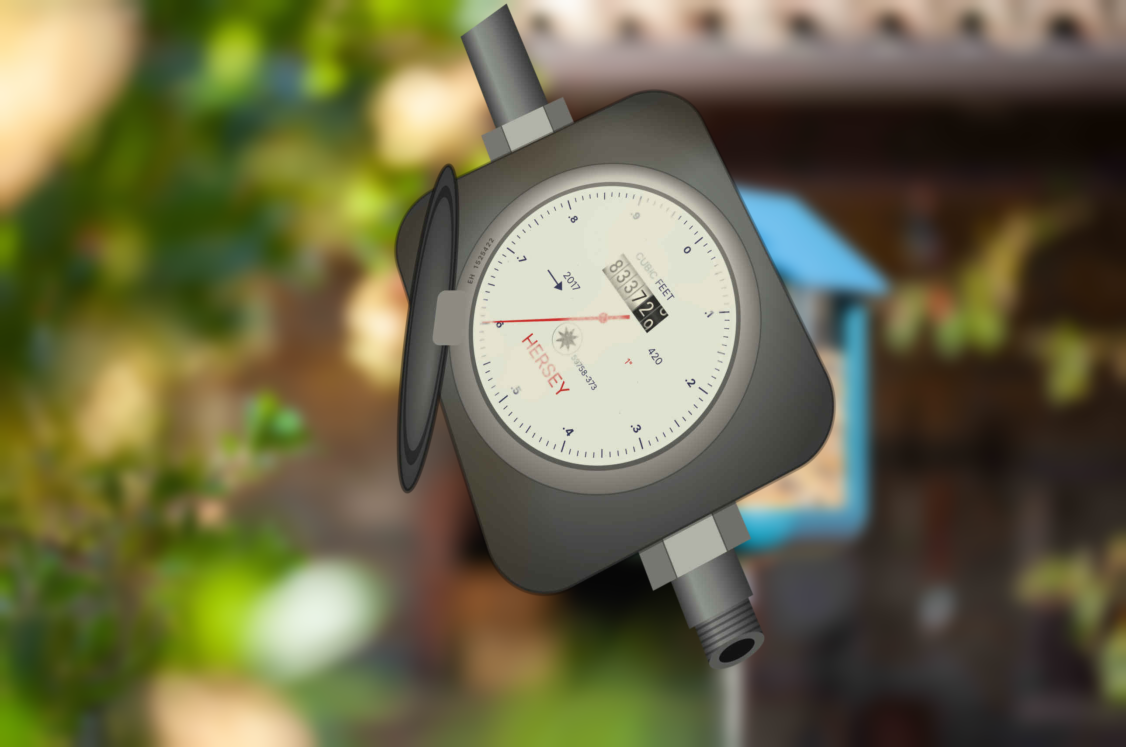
ft³ 833728.60
